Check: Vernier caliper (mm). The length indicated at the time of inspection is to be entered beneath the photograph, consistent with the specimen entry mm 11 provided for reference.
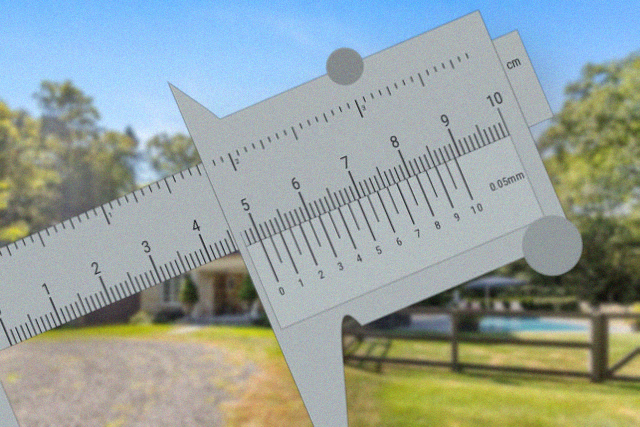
mm 50.0
